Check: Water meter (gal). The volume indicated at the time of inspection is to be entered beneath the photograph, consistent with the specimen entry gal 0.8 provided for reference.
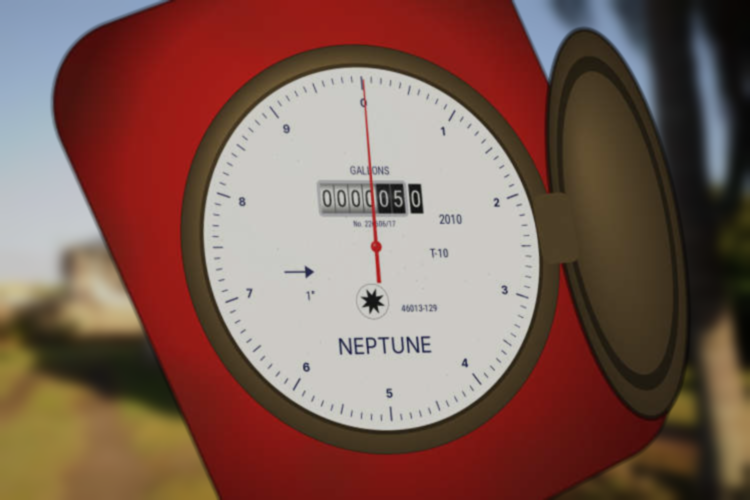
gal 50.0
